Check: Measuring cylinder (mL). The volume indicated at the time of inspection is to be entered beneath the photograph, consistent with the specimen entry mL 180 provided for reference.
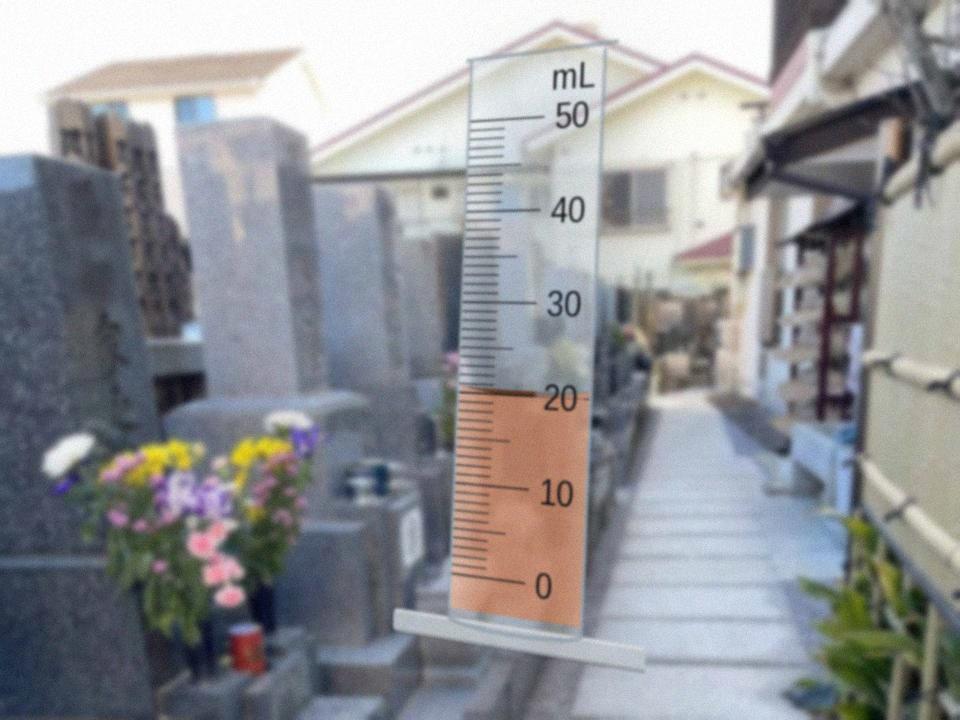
mL 20
